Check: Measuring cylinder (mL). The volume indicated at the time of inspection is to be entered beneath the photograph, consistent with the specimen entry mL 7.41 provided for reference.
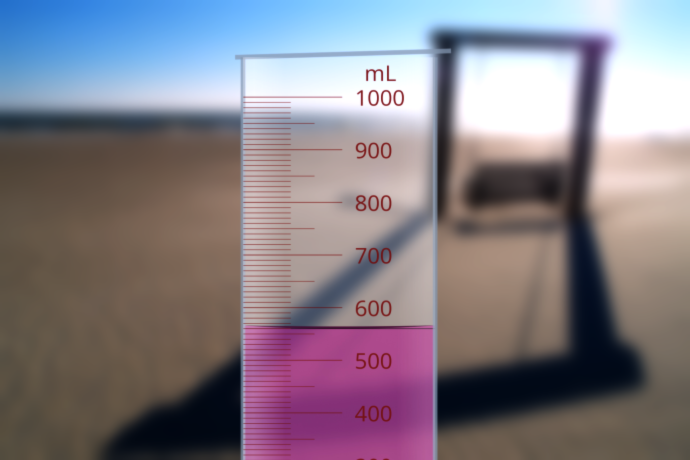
mL 560
